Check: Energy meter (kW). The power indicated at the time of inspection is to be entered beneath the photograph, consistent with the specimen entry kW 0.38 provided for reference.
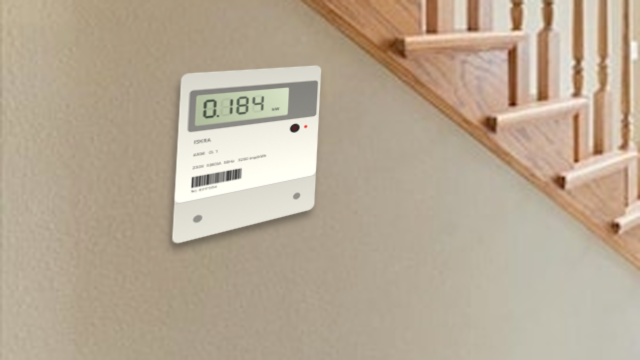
kW 0.184
